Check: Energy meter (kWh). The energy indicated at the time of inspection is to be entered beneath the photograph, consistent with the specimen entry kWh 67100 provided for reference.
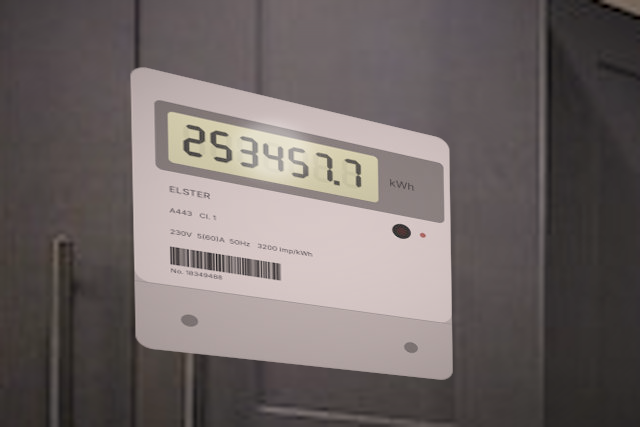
kWh 253457.7
